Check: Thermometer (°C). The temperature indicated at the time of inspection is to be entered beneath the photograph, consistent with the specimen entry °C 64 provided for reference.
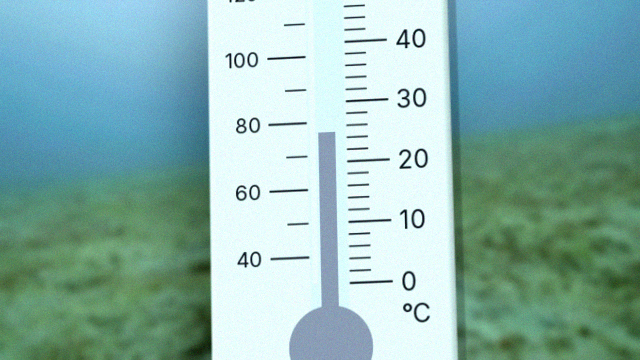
°C 25
